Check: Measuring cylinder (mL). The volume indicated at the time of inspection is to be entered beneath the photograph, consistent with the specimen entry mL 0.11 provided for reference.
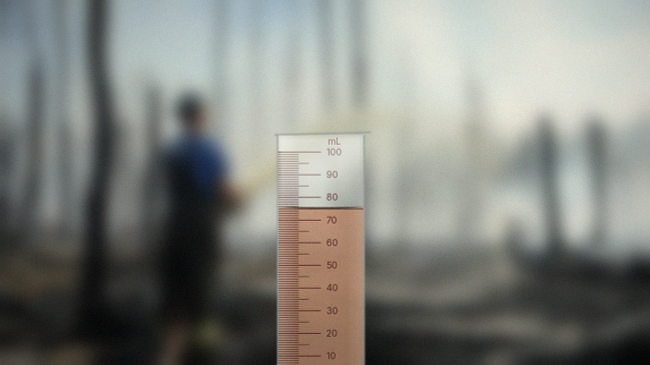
mL 75
